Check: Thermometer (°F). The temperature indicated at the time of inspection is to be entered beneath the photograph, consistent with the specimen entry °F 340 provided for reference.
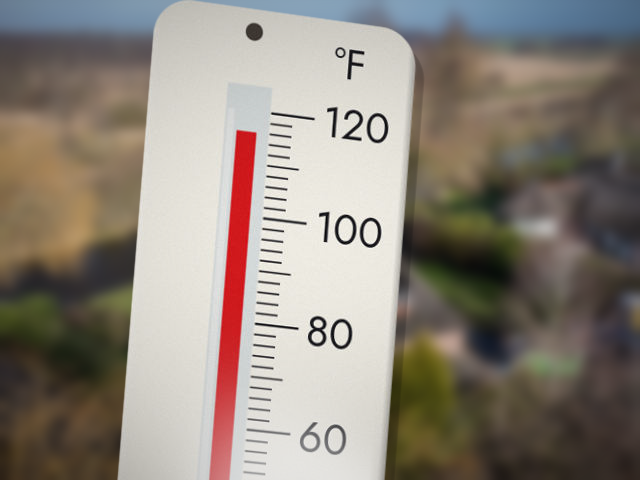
°F 116
